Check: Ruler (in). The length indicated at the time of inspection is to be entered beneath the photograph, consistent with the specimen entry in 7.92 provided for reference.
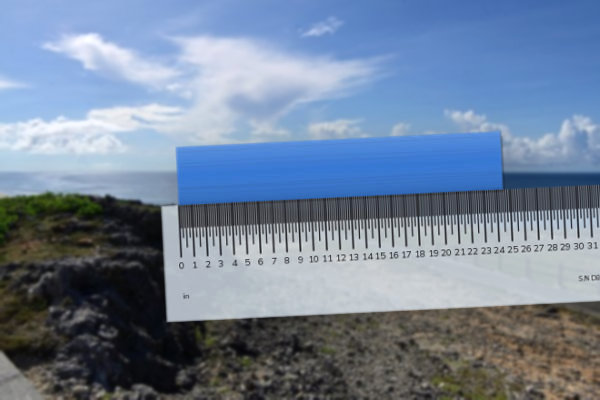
in 24.5
